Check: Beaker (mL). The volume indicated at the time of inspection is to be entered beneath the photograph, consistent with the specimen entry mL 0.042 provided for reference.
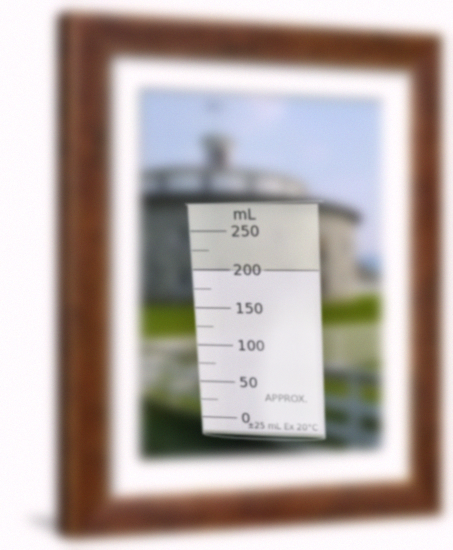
mL 200
